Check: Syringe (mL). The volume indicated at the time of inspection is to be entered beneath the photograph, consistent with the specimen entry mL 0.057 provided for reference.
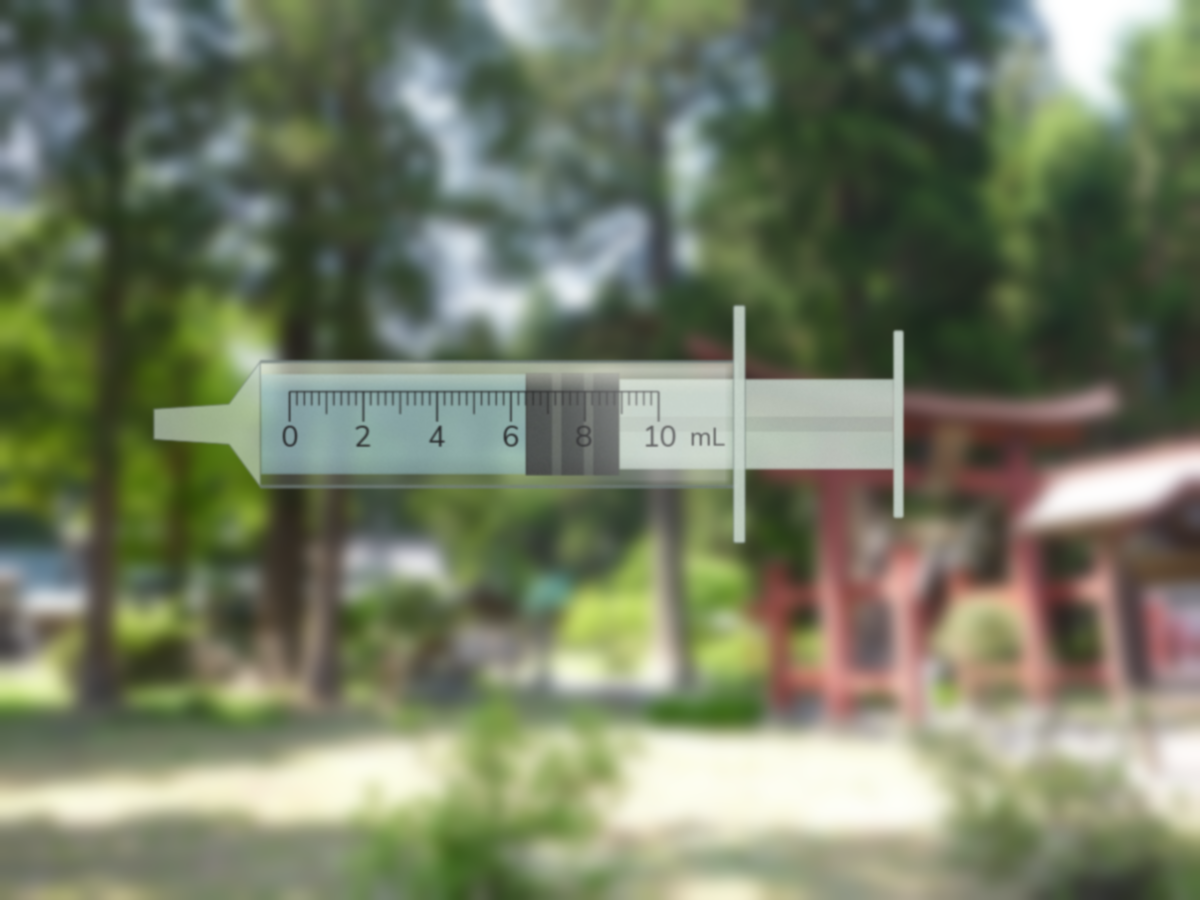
mL 6.4
